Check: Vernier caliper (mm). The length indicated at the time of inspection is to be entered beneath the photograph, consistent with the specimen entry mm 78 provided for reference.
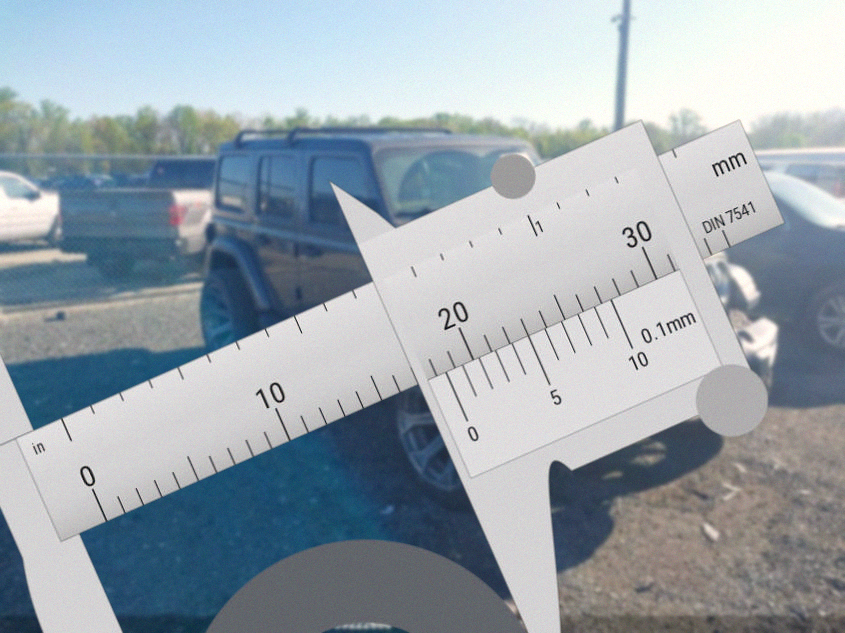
mm 18.5
